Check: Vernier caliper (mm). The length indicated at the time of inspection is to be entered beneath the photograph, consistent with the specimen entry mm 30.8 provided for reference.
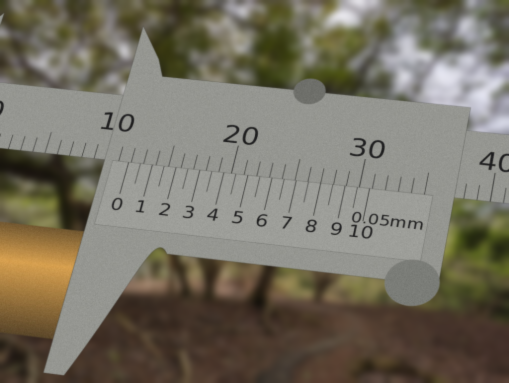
mm 11.8
